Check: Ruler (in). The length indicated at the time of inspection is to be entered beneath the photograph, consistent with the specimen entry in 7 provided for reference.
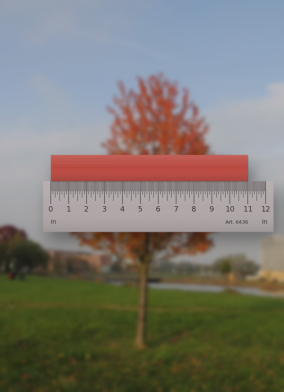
in 11
